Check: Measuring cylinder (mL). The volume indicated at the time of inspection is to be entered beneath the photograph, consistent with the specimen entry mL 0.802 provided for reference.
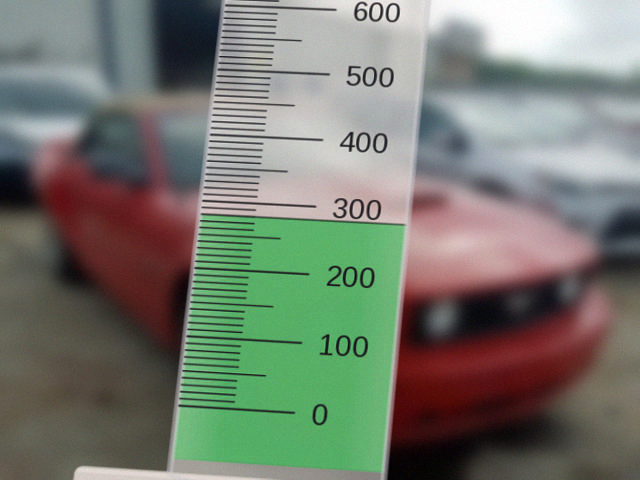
mL 280
